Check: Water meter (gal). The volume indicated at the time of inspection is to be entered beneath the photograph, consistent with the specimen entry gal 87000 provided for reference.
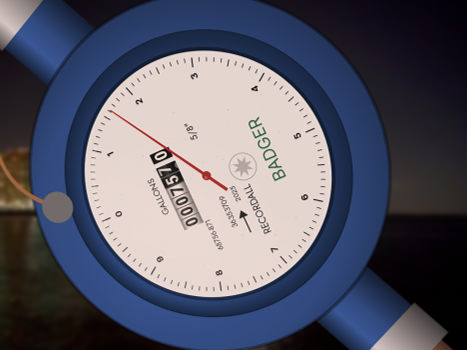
gal 7571.6
